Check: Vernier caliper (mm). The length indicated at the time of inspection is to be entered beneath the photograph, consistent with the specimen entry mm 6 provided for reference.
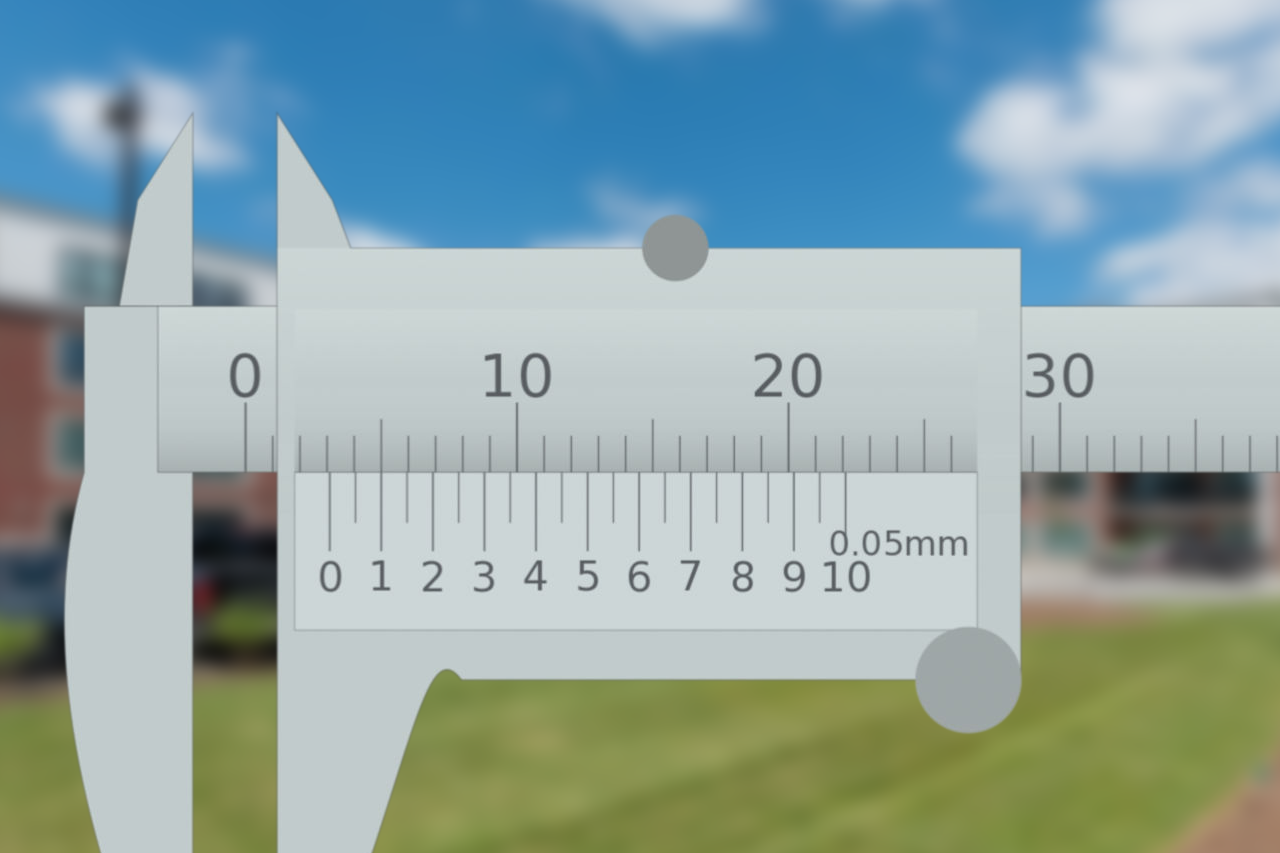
mm 3.10
